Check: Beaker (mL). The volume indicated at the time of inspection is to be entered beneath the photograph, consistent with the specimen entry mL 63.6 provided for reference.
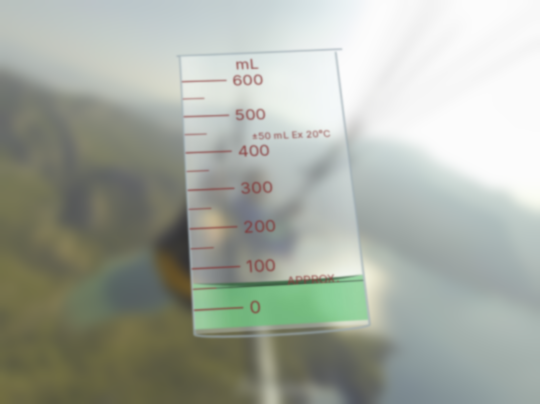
mL 50
